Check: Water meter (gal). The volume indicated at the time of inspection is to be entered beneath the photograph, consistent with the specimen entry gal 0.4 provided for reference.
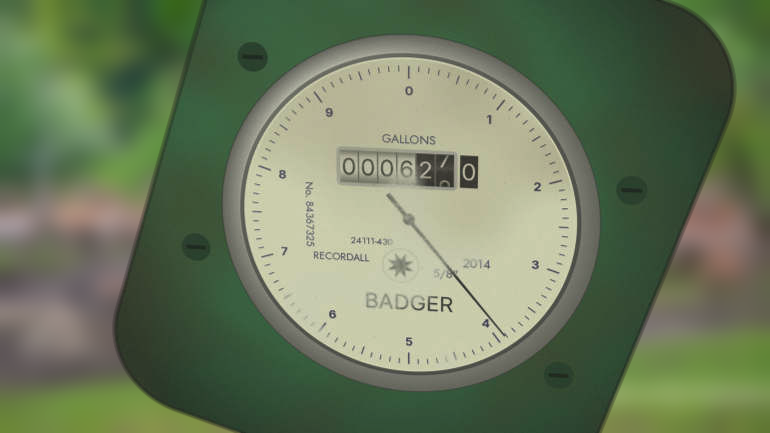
gal 6273.9
